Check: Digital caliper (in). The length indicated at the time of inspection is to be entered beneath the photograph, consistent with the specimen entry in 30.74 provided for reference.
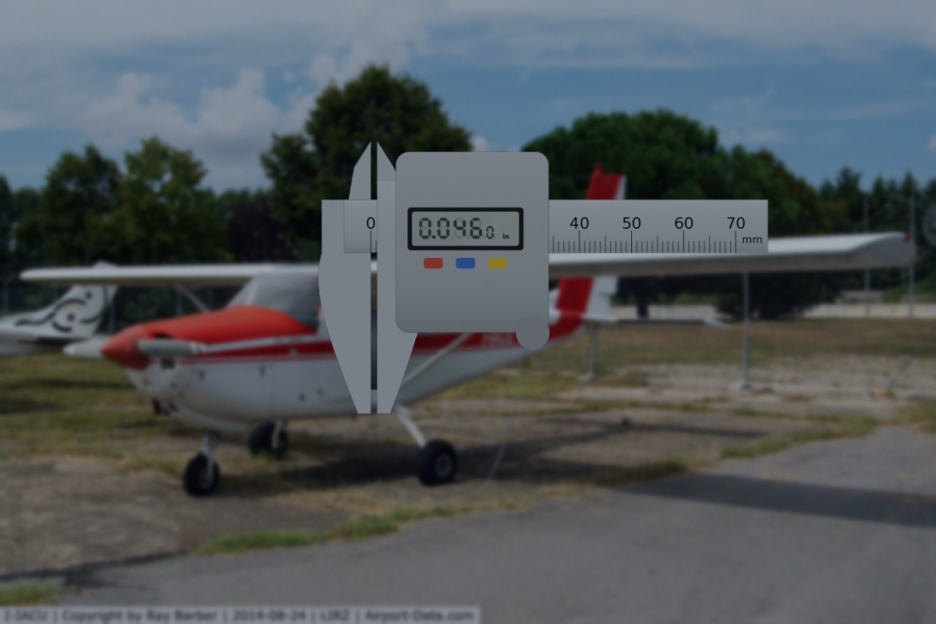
in 0.0460
